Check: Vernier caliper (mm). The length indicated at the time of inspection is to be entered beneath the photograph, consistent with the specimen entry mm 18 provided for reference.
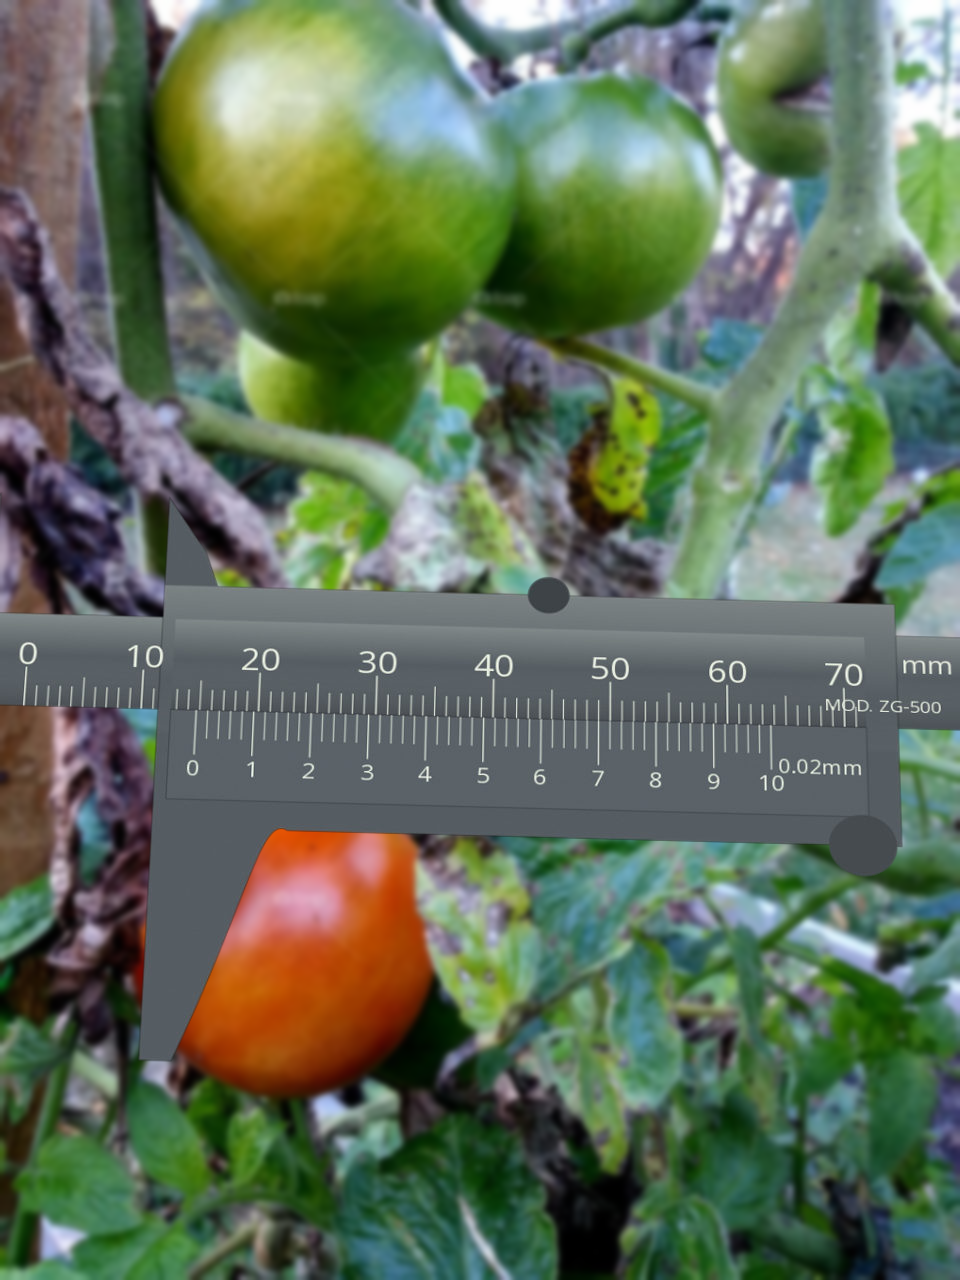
mm 14.7
